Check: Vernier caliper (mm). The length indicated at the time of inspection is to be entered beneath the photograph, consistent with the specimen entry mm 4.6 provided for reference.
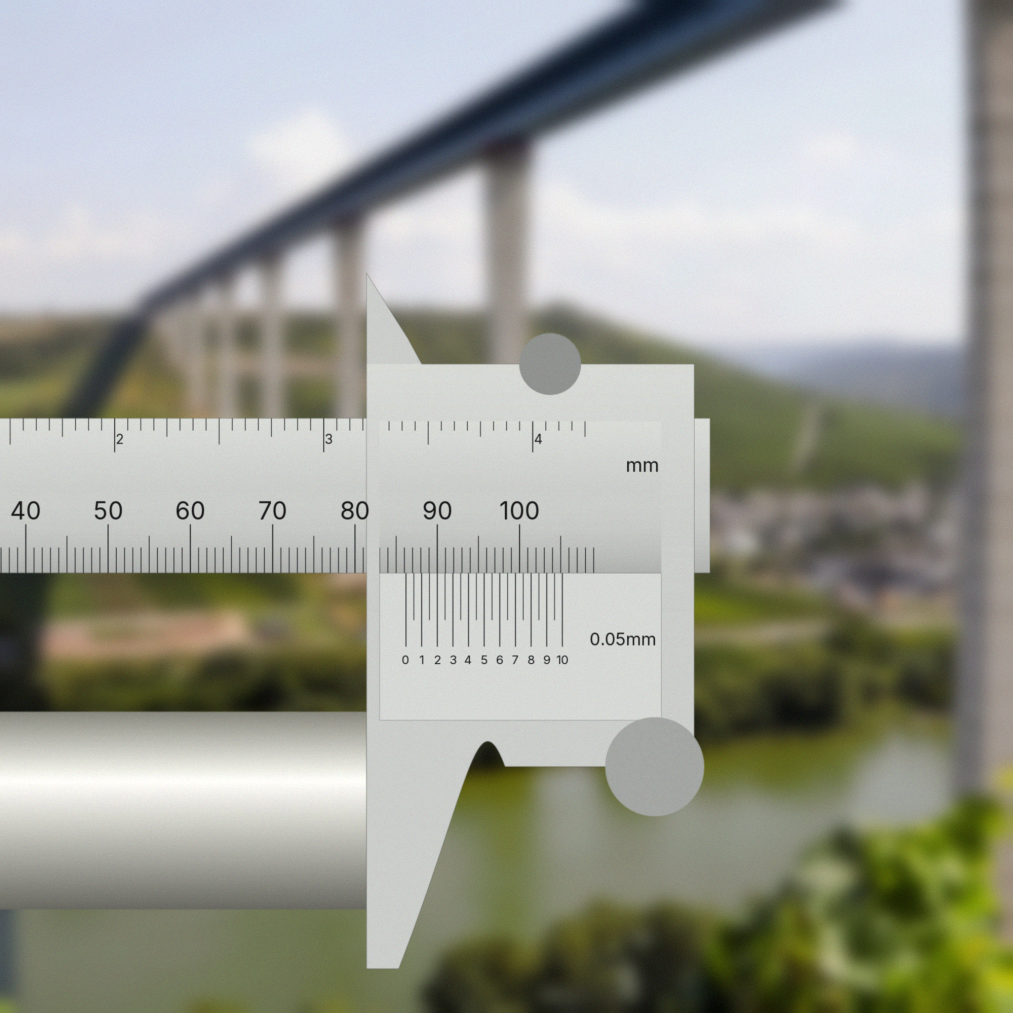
mm 86.2
